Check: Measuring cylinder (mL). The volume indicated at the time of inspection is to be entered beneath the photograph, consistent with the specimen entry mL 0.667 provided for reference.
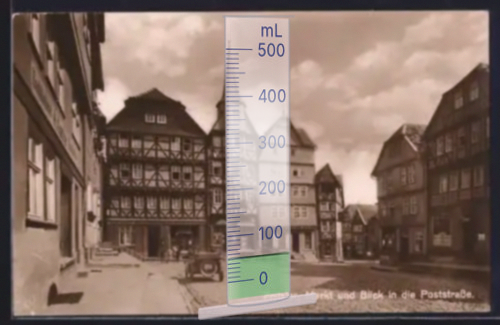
mL 50
